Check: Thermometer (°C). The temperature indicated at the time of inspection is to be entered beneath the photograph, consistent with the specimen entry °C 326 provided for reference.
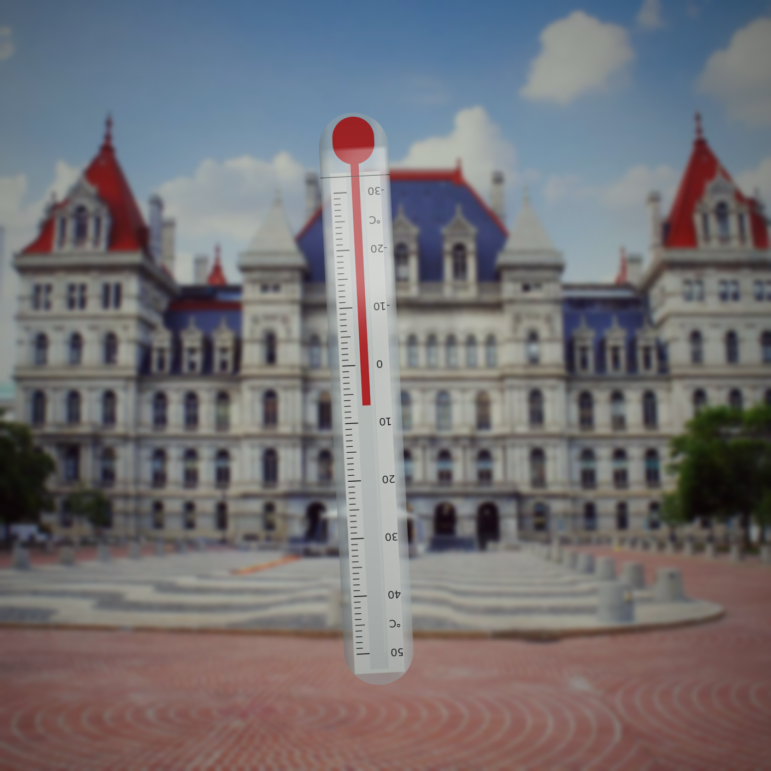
°C 7
